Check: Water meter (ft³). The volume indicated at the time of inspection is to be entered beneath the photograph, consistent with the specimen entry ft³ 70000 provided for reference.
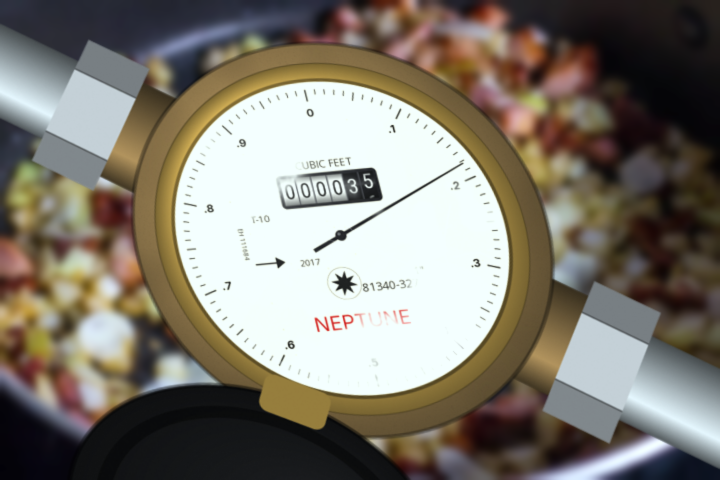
ft³ 35.18
